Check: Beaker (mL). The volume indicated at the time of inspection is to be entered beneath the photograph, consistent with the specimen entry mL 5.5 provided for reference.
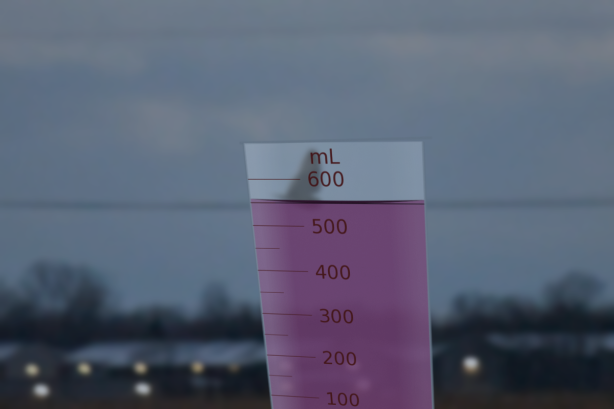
mL 550
